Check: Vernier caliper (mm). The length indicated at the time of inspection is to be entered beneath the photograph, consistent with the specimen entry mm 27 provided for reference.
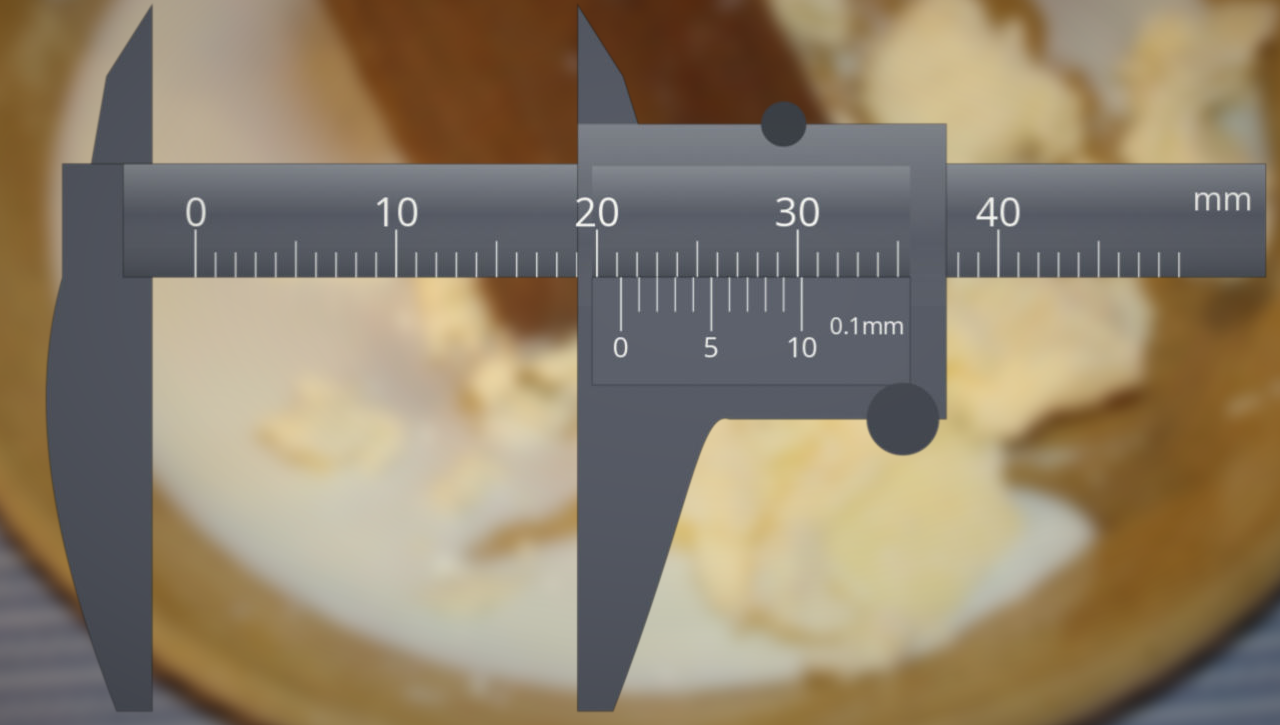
mm 21.2
